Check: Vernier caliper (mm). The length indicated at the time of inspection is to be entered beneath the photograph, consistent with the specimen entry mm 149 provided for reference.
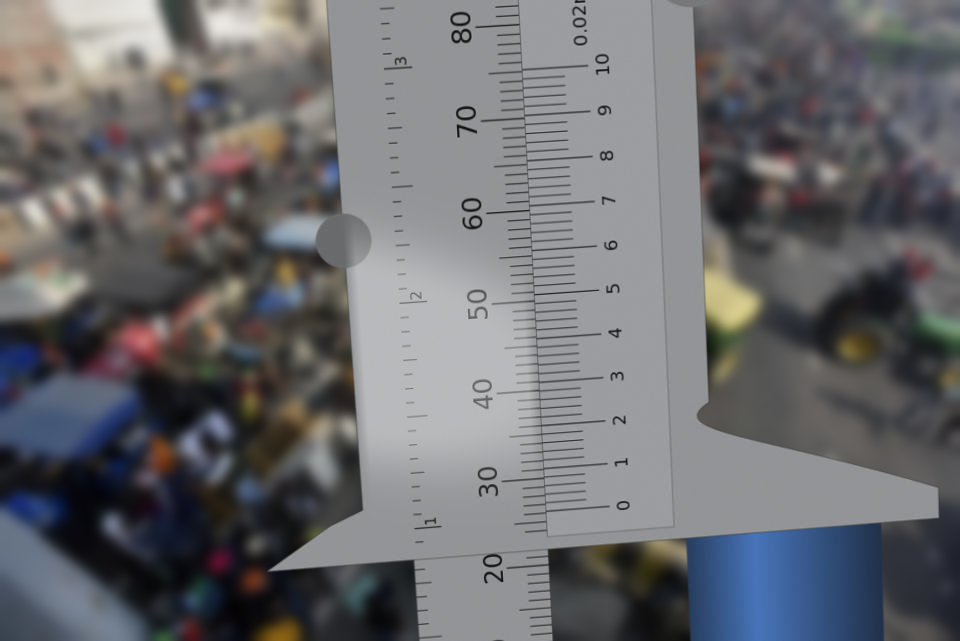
mm 26.2
